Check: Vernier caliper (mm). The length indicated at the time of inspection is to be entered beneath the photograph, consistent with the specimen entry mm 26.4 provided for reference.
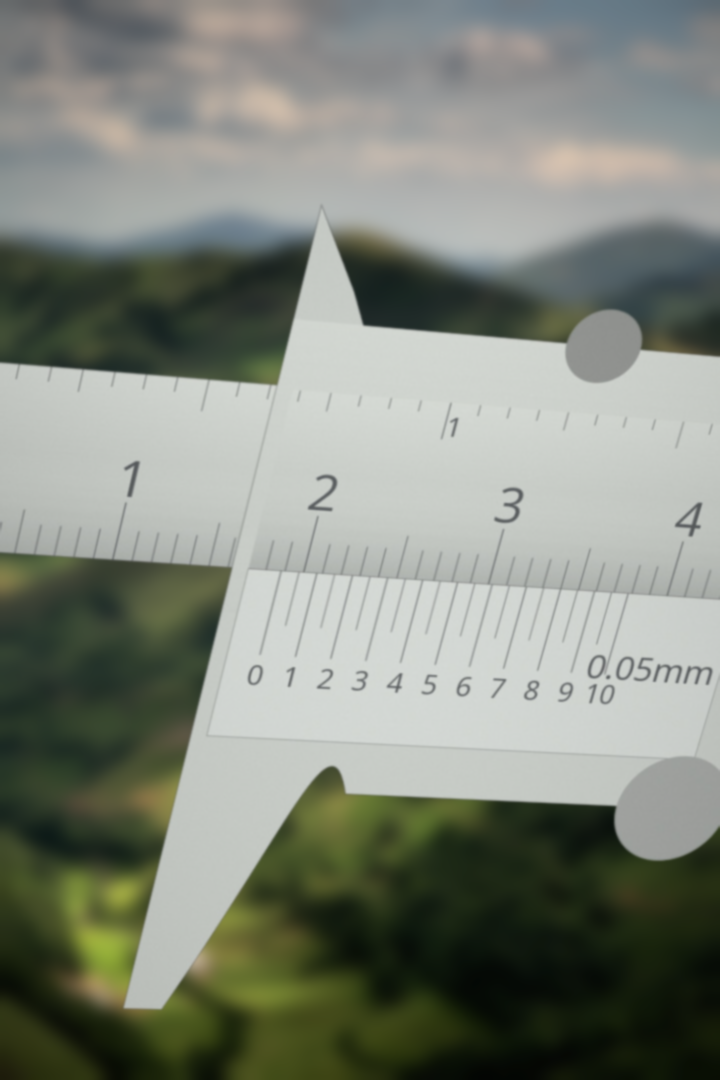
mm 18.8
